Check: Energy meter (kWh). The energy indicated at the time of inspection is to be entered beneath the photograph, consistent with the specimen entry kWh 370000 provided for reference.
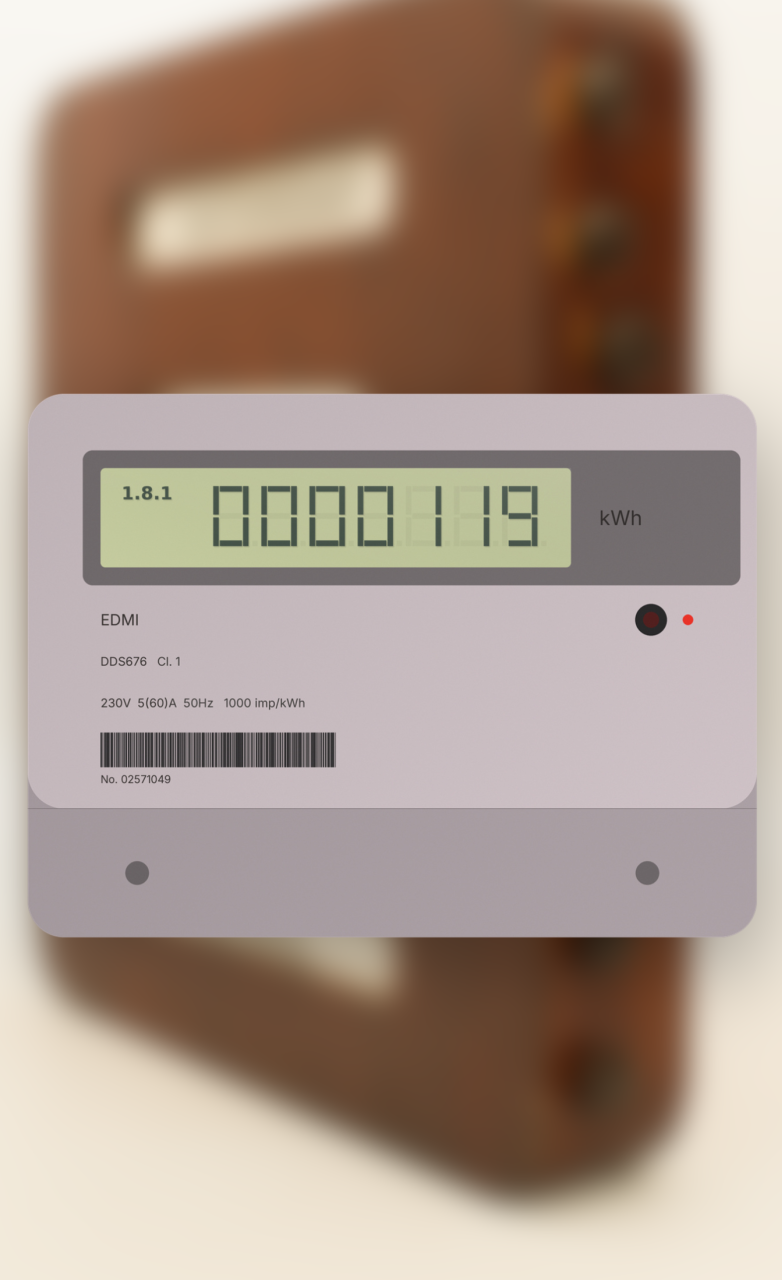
kWh 119
